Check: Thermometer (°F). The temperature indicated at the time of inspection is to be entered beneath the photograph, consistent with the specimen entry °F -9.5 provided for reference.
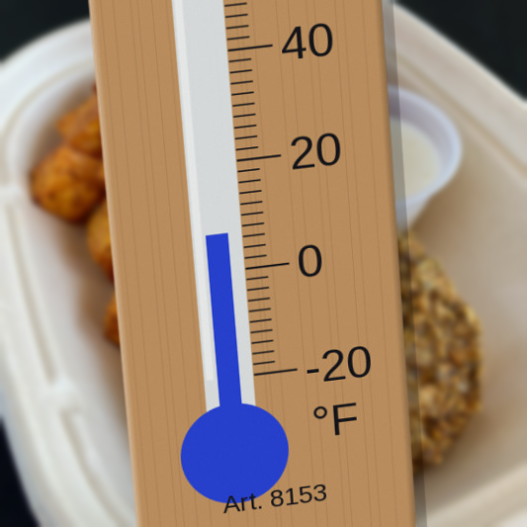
°F 7
